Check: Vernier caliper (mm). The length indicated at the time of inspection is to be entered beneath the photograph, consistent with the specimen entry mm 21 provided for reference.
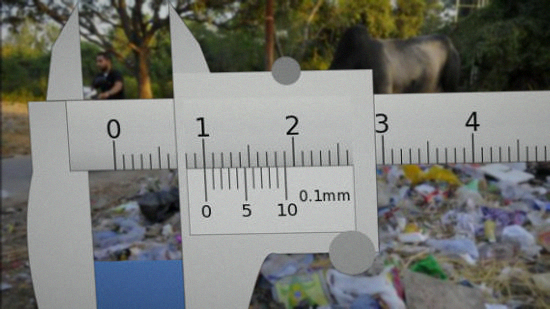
mm 10.0
